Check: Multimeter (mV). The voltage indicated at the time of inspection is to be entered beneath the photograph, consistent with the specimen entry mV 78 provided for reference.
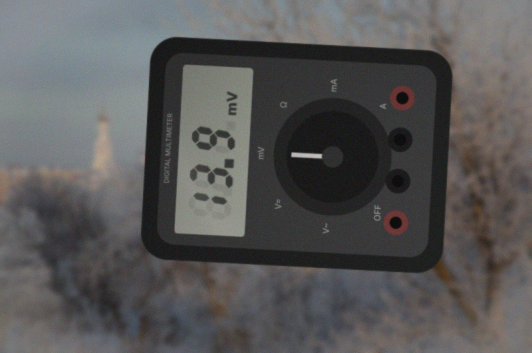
mV 13.9
